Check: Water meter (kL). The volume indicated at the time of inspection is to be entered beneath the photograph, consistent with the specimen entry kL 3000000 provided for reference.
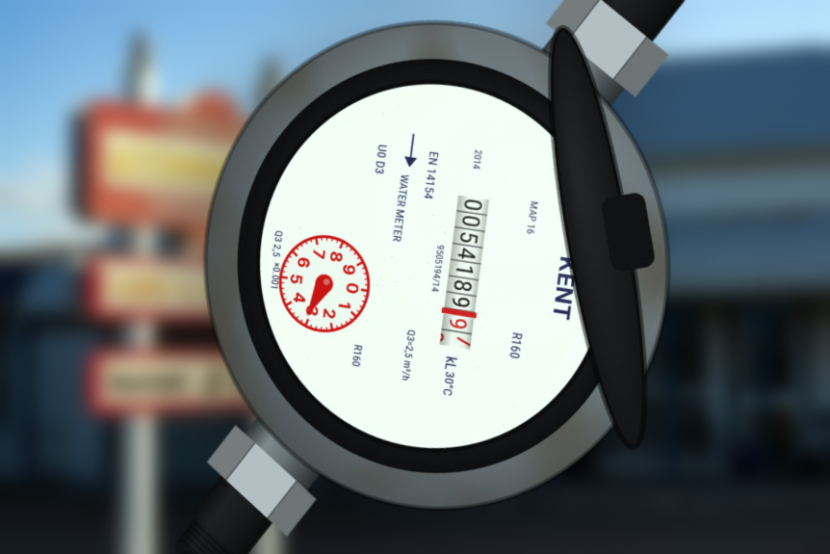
kL 54189.973
